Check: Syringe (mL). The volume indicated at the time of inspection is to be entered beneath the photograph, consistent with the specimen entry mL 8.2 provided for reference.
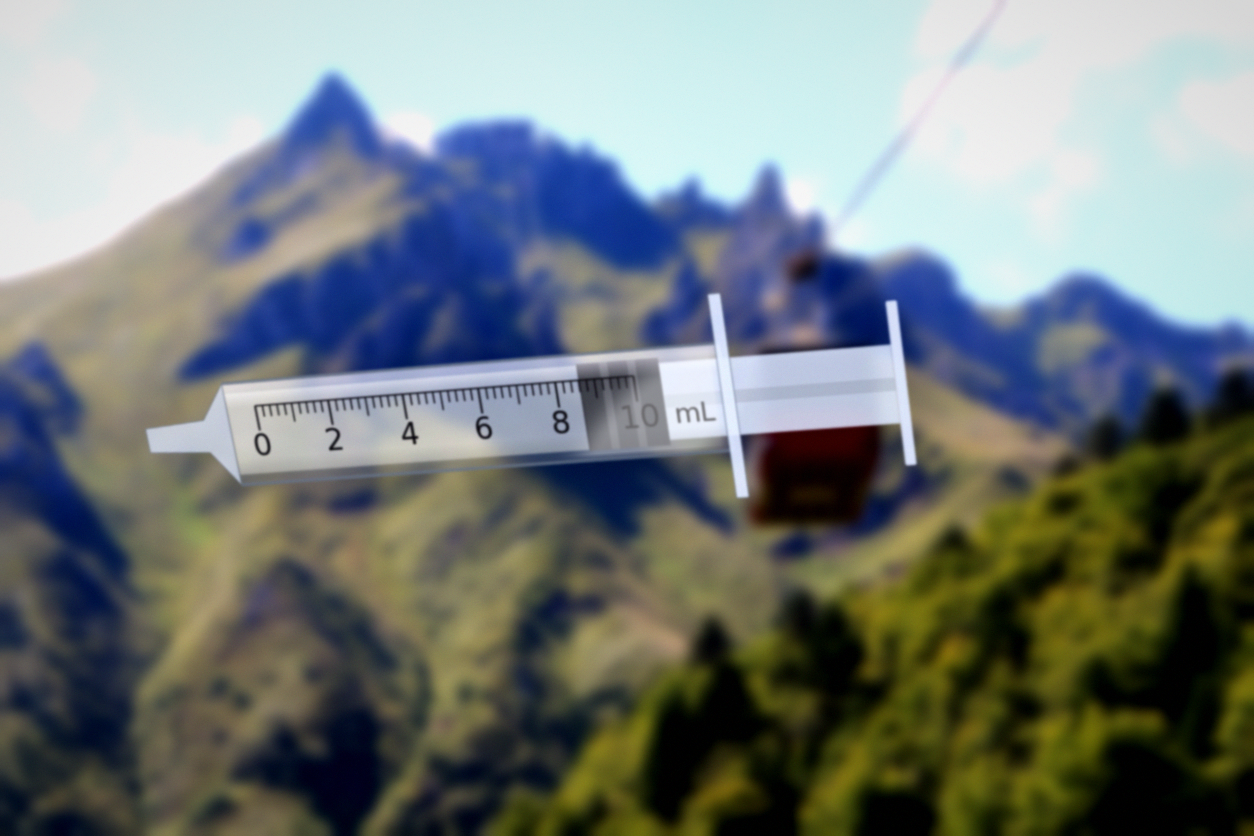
mL 8.6
